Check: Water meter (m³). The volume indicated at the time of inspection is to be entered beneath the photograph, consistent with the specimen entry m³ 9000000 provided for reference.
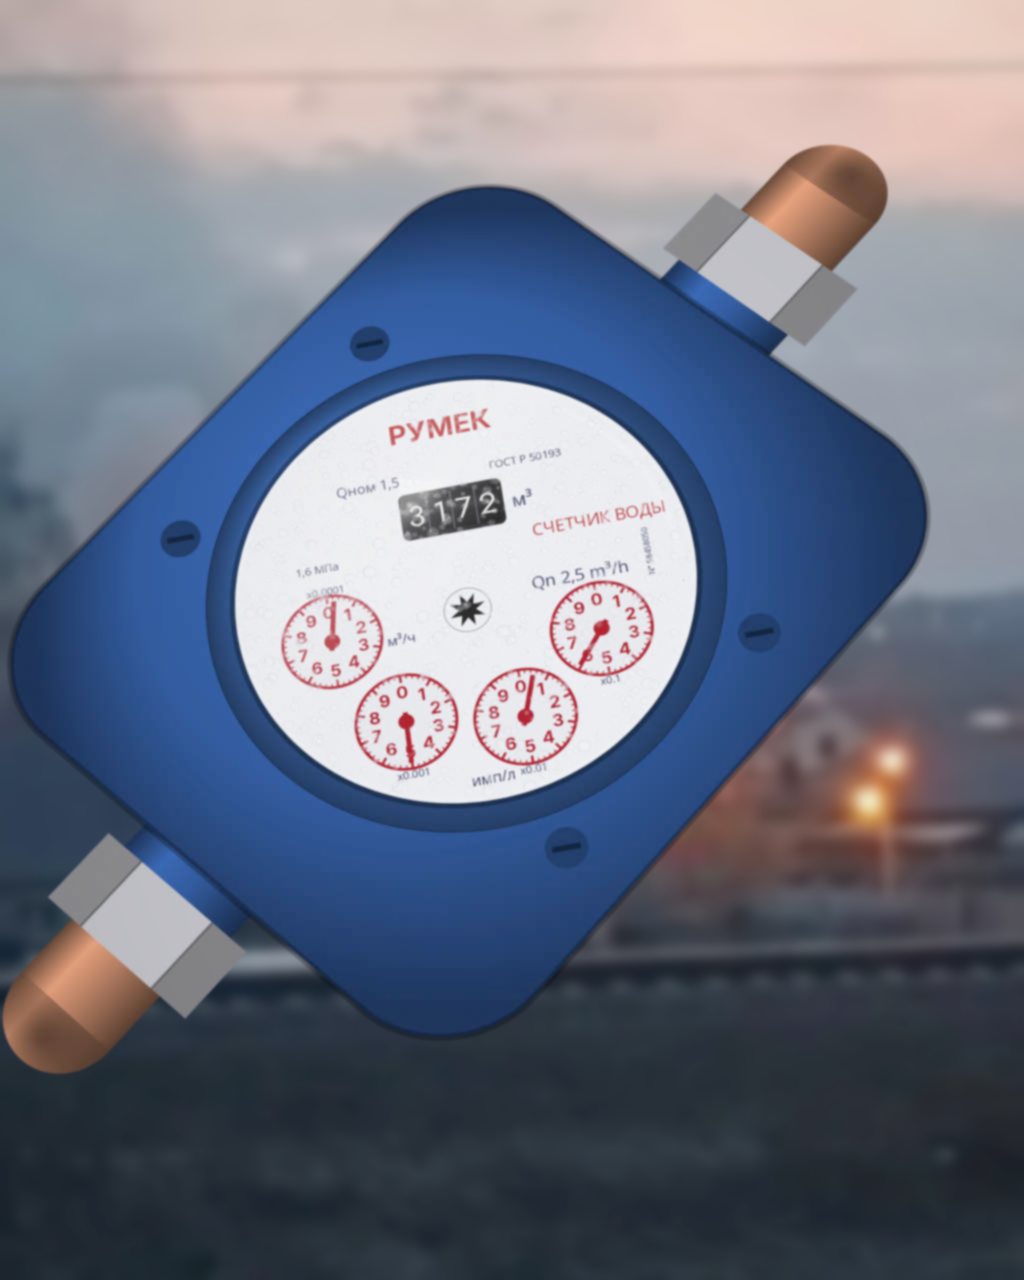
m³ 3172.6050
